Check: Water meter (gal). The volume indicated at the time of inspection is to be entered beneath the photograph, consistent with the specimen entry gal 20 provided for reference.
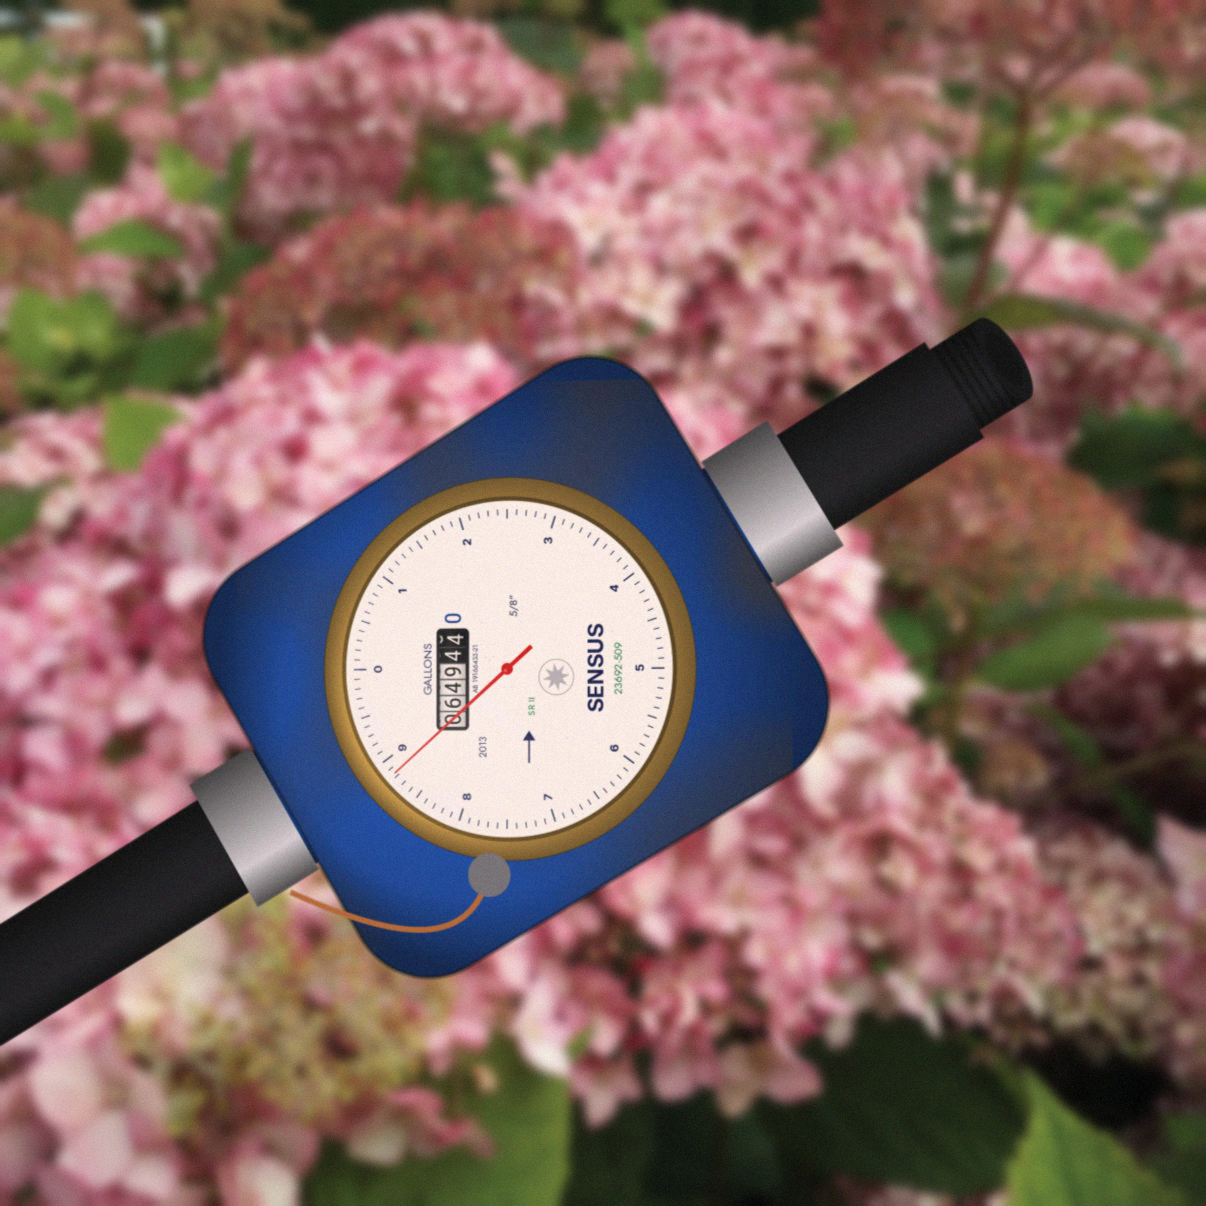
gal 649438.8
